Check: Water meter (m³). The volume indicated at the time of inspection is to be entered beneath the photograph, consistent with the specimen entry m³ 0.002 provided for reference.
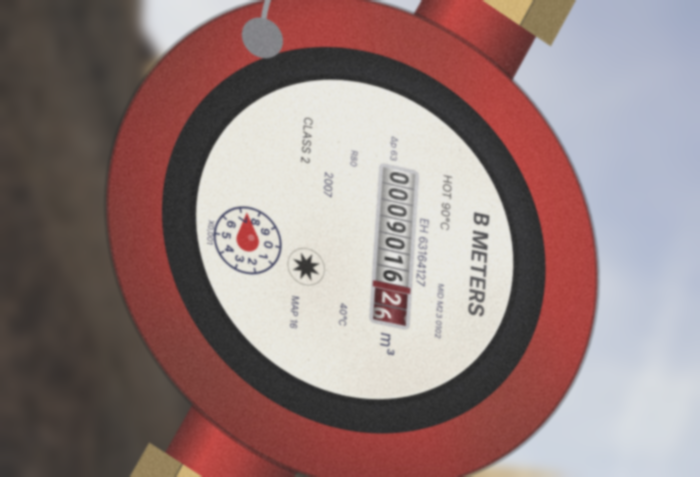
m³ 9016.257
